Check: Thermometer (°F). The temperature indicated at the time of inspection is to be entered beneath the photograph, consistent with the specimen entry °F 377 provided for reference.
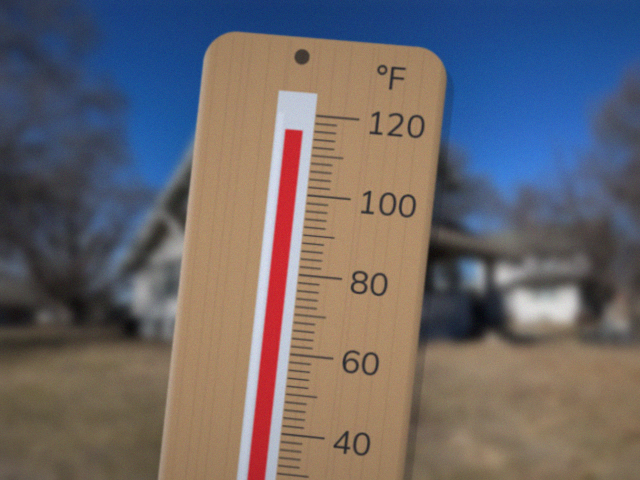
°F 116
